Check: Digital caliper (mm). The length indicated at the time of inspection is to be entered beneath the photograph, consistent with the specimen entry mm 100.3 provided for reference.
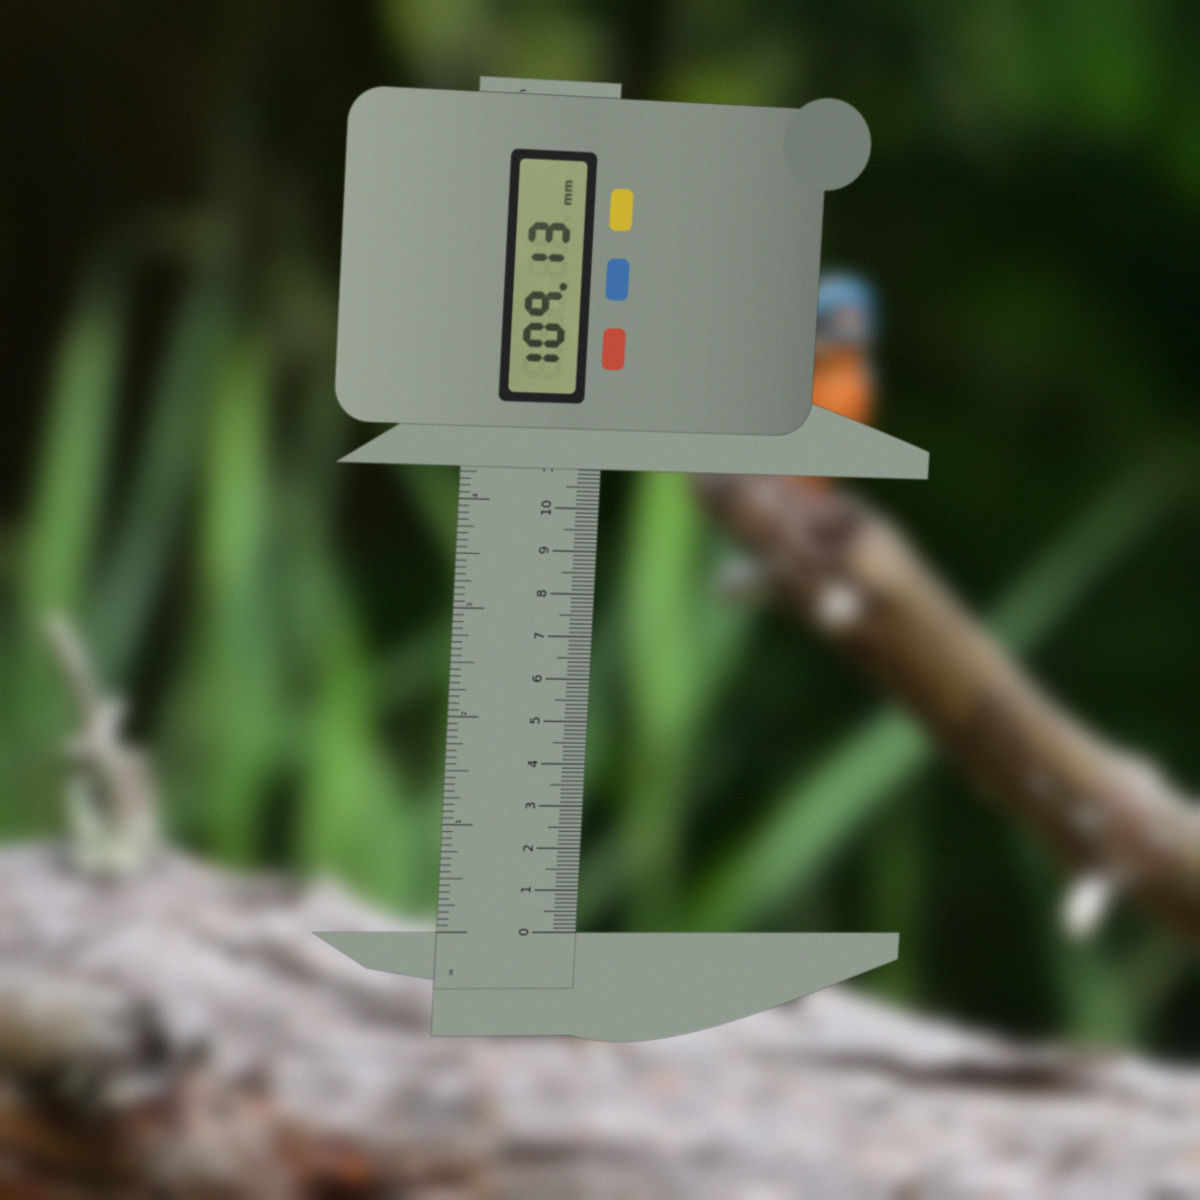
mm 109.13
